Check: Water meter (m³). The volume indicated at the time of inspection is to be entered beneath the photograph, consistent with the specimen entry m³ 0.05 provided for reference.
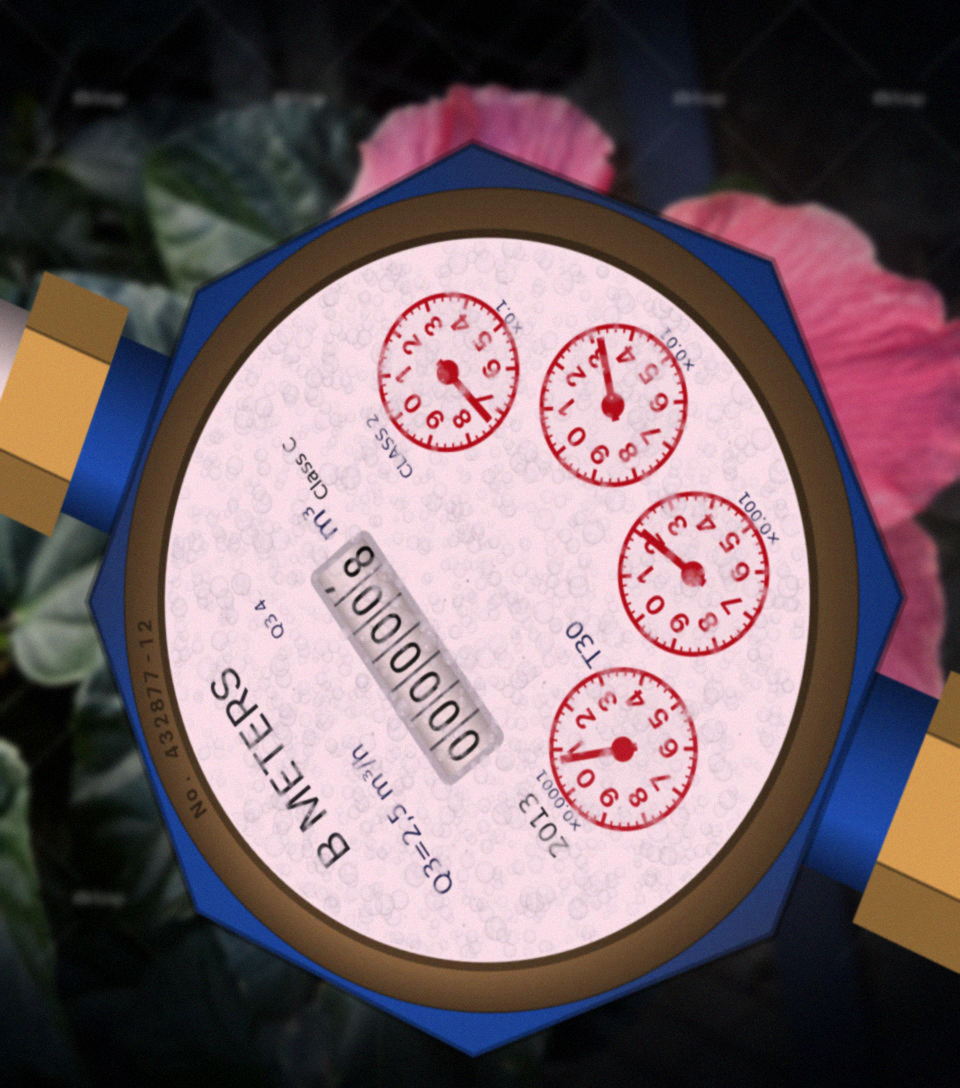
m³ 7.7320
